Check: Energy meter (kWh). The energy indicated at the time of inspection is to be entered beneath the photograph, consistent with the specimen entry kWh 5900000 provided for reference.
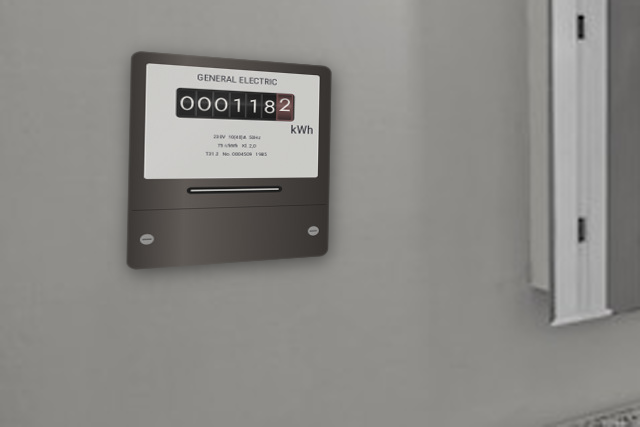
kWh 118.2
